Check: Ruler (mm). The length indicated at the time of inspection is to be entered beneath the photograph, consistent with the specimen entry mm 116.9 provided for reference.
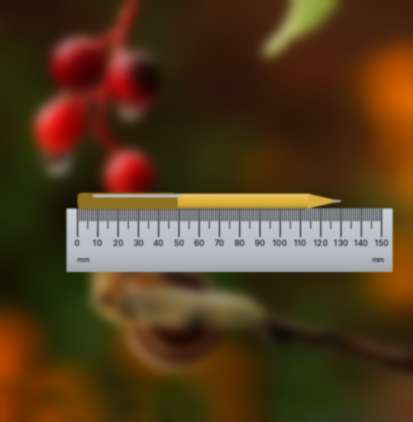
mm 130
